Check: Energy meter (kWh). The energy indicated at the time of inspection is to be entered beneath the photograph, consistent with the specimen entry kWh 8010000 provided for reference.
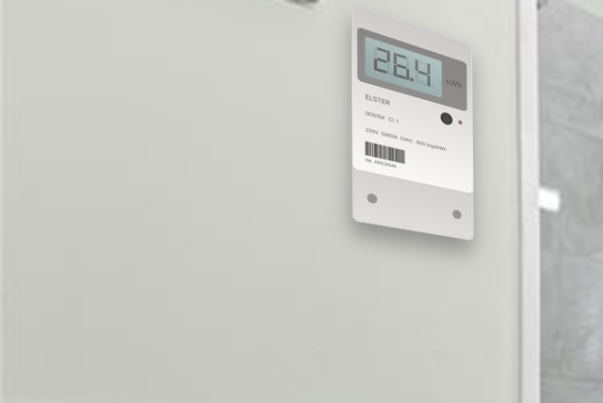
kWh 26.4
